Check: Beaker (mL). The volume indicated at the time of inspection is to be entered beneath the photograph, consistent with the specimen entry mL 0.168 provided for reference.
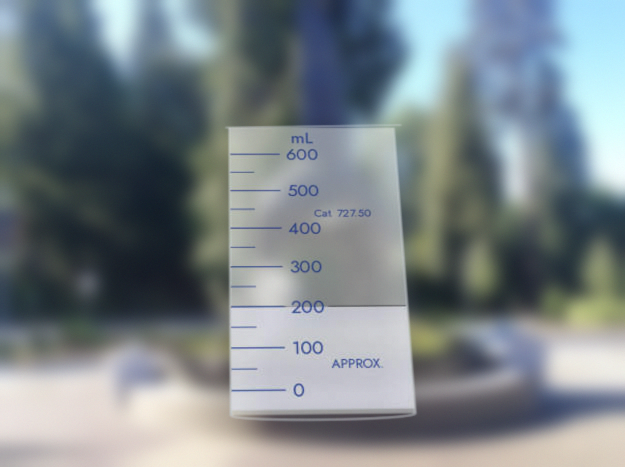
mL 200
